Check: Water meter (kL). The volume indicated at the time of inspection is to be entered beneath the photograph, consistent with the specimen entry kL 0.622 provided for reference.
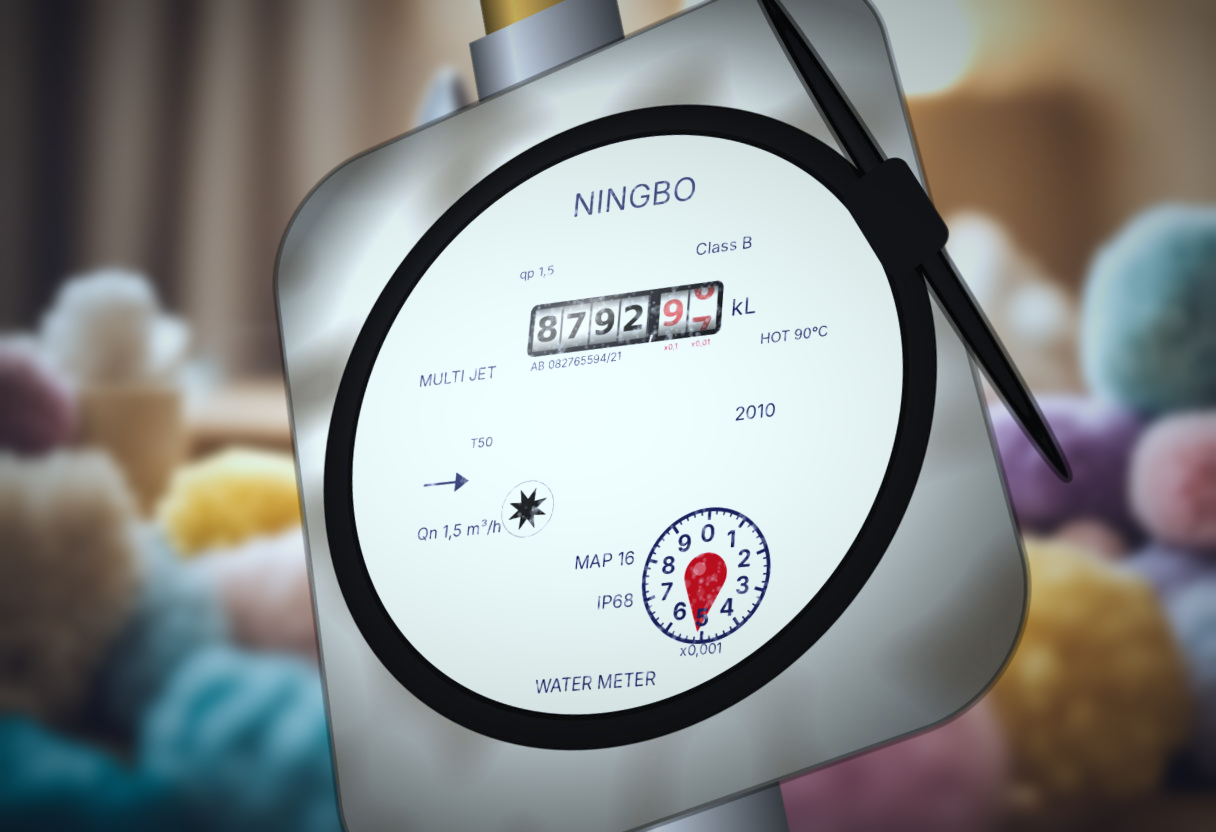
kL 8792.965
